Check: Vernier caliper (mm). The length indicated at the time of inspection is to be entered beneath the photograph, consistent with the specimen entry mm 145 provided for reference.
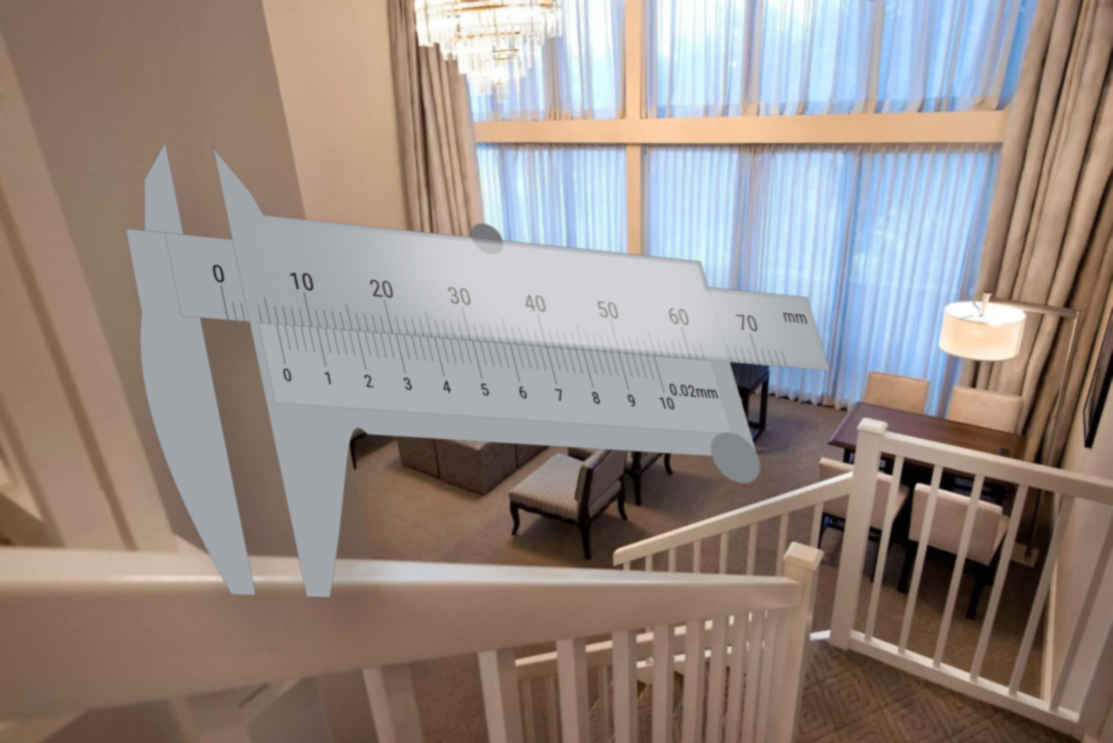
mm 5.8
